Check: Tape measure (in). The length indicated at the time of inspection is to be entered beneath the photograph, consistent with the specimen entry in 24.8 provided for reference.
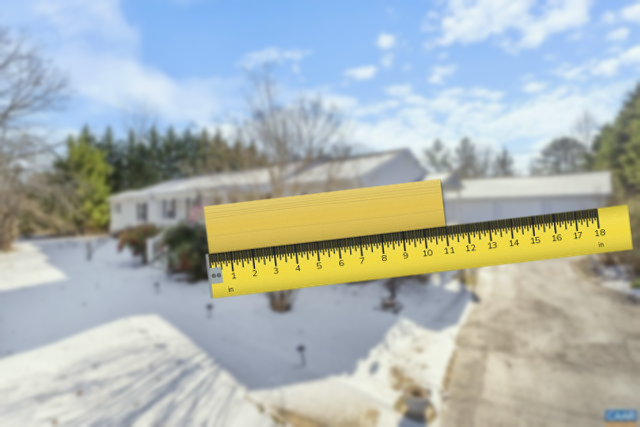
in 11
